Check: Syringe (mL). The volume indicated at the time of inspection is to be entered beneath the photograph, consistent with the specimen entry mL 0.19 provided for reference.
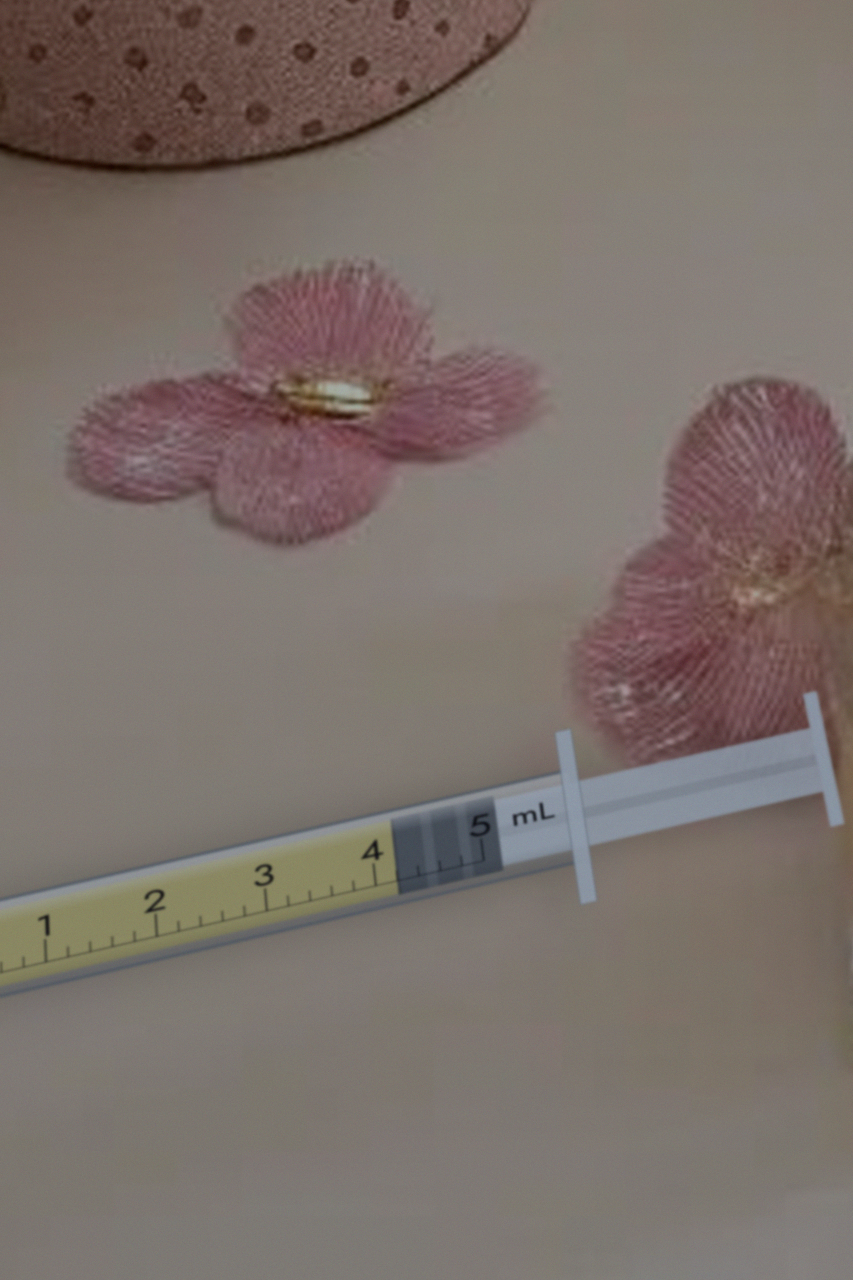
mL 4.2
